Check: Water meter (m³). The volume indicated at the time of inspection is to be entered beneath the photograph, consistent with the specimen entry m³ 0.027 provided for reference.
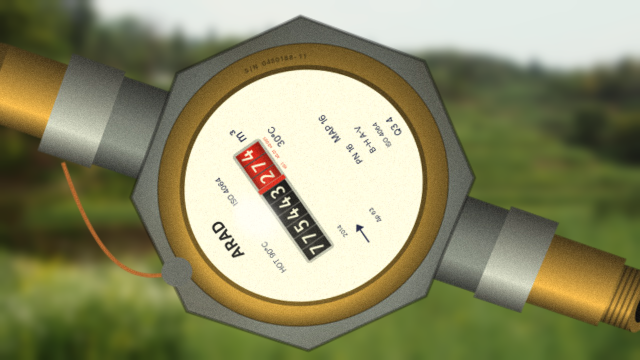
m³ 775443.274
